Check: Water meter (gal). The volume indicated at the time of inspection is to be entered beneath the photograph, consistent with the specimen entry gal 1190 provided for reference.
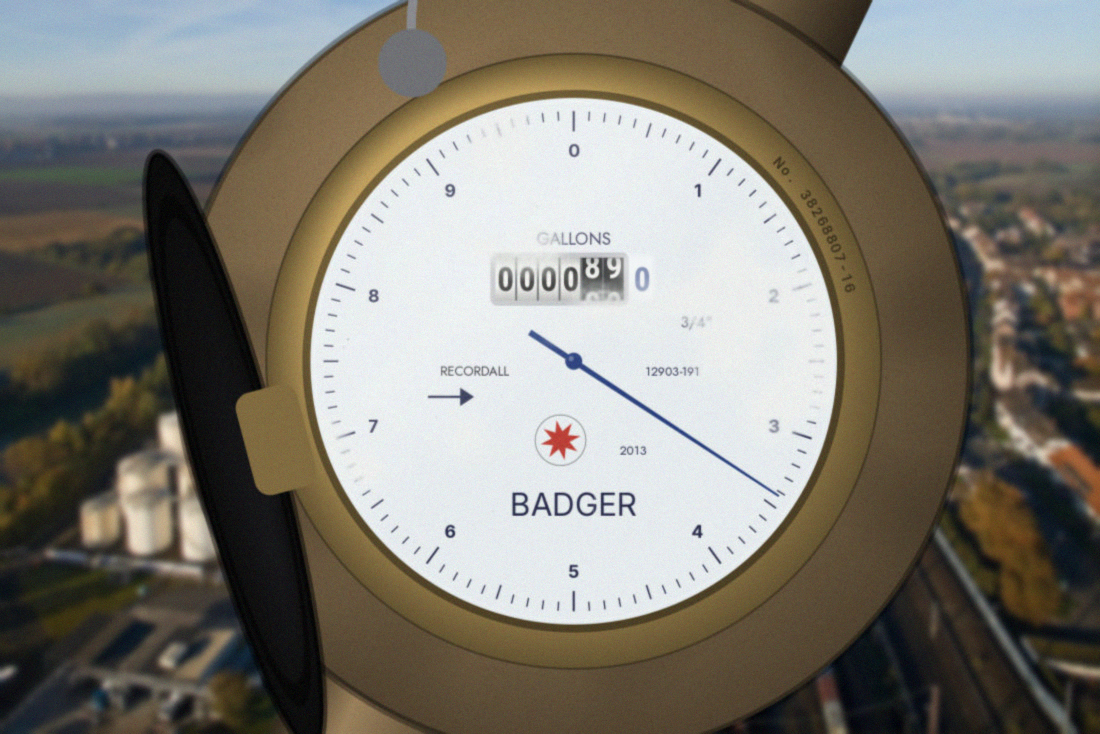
gal 893.4
